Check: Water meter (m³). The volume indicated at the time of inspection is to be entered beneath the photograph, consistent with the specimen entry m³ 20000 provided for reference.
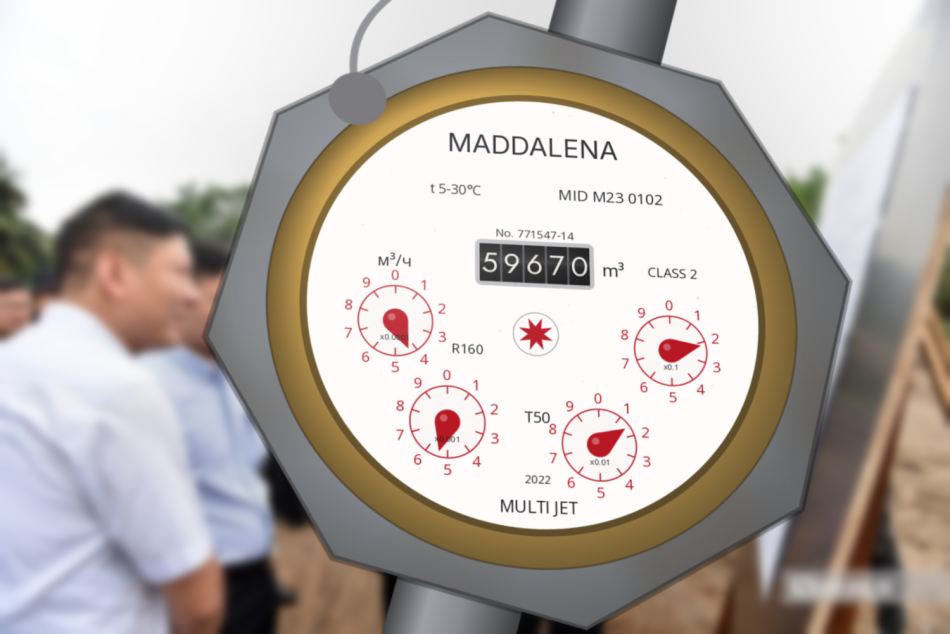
m³ 59670.2154
